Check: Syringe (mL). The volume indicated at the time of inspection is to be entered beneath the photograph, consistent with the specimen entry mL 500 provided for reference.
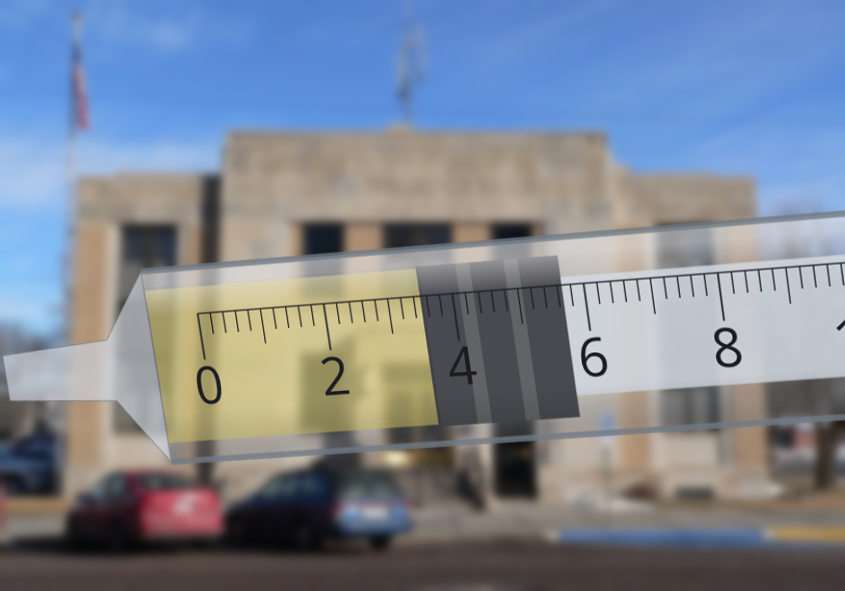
mL 3.5
